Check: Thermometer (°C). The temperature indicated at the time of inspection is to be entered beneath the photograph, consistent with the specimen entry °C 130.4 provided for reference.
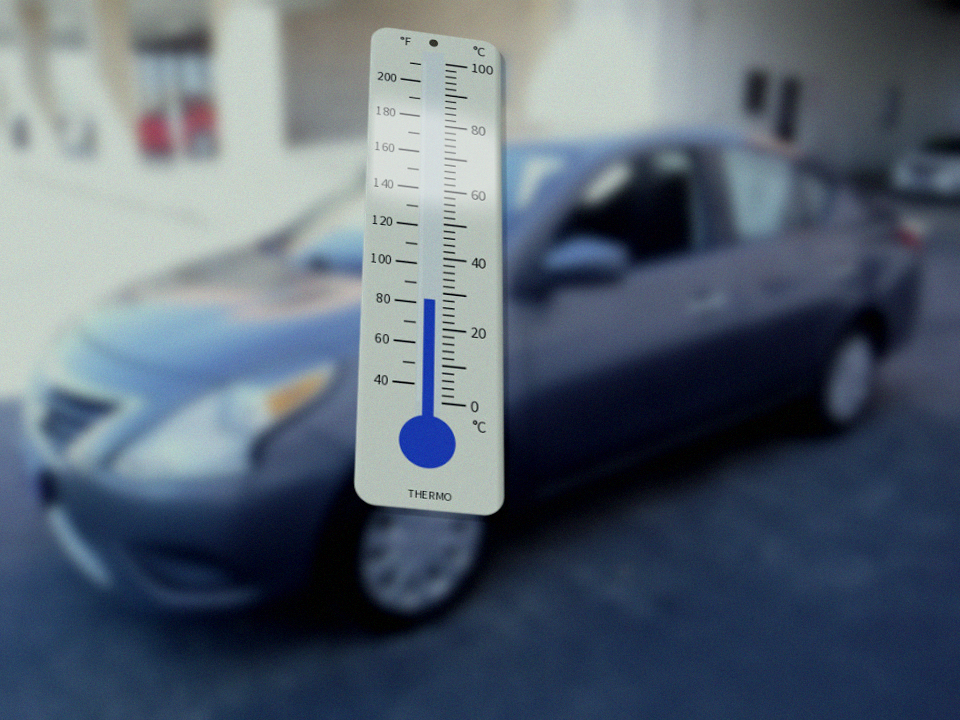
°C 28
